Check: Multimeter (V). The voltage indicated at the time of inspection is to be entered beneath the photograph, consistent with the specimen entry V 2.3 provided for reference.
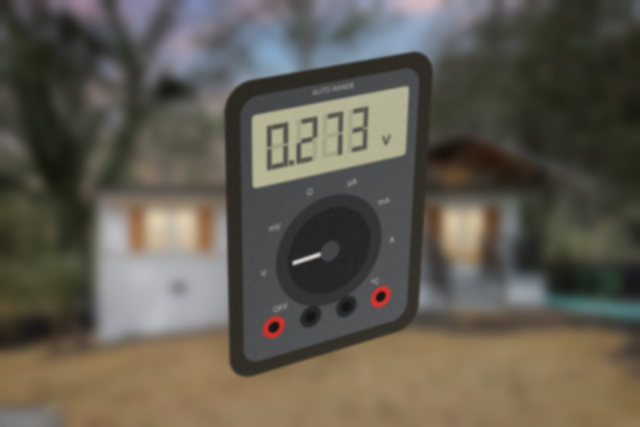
V 0.273
